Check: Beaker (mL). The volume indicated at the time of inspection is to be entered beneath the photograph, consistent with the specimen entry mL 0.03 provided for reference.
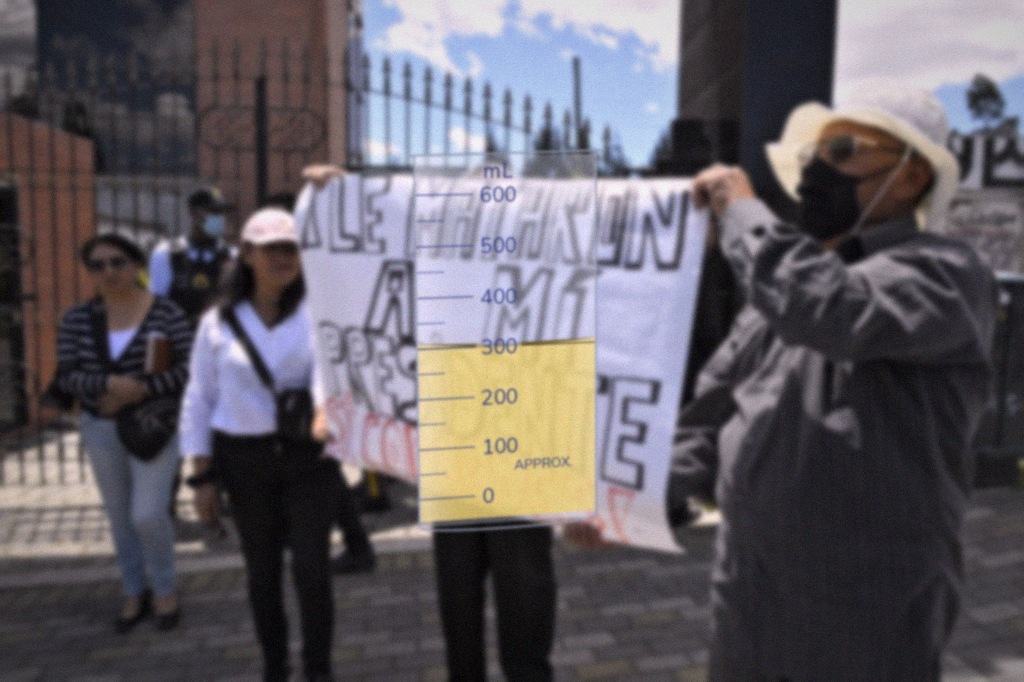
mL 300
